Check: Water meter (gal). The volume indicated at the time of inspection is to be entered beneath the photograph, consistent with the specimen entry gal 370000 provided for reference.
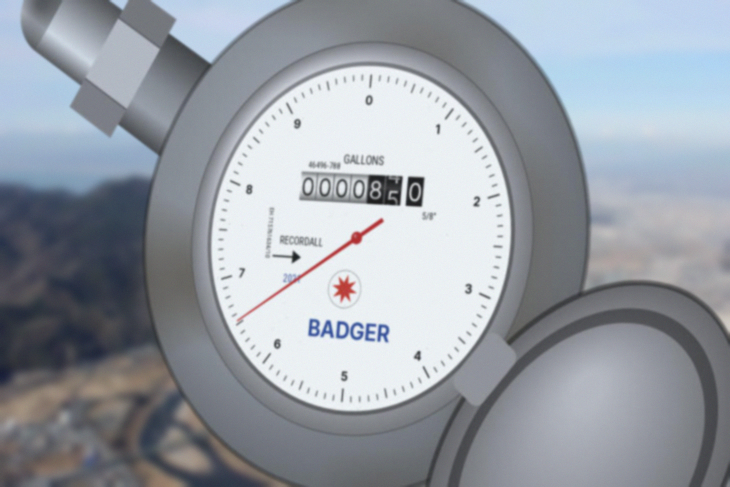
gal 846.5
